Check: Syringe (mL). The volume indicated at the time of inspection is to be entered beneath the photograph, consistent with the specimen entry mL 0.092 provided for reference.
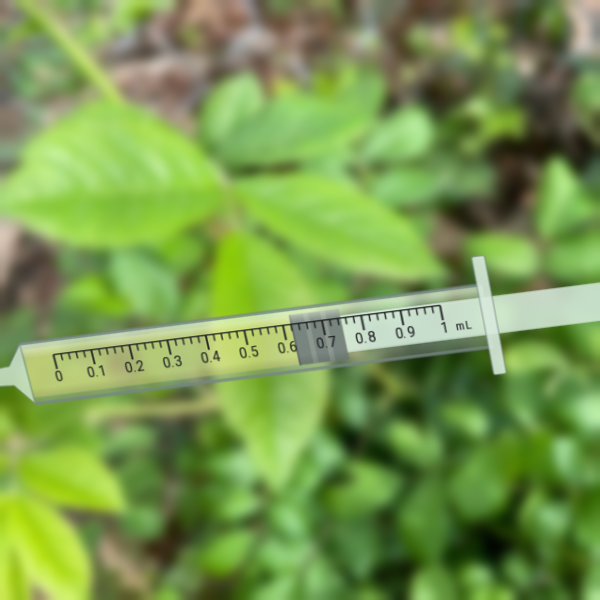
mL 0.62
